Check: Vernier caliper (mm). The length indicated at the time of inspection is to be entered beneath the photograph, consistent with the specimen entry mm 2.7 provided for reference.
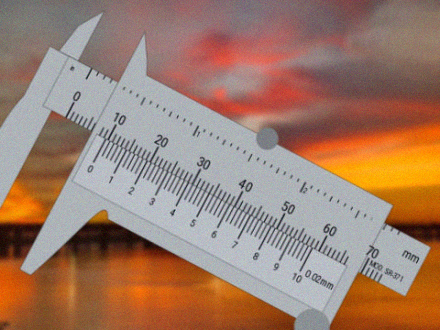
mm 9.5
